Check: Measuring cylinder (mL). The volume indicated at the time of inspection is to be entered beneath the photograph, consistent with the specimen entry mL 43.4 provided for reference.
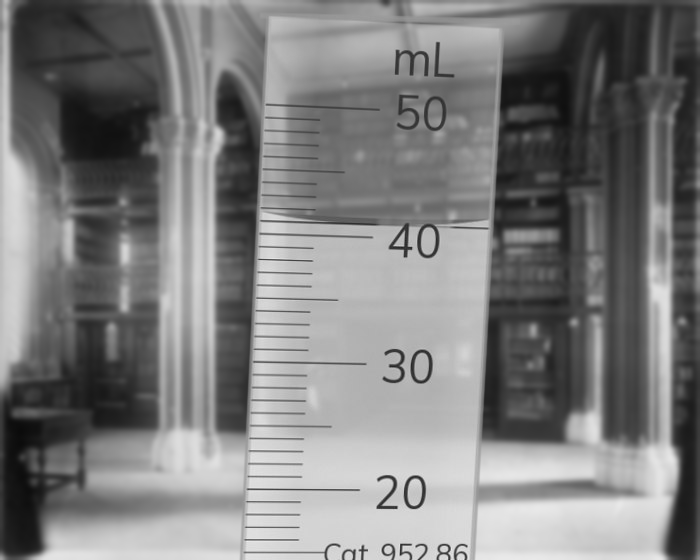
mL 41
